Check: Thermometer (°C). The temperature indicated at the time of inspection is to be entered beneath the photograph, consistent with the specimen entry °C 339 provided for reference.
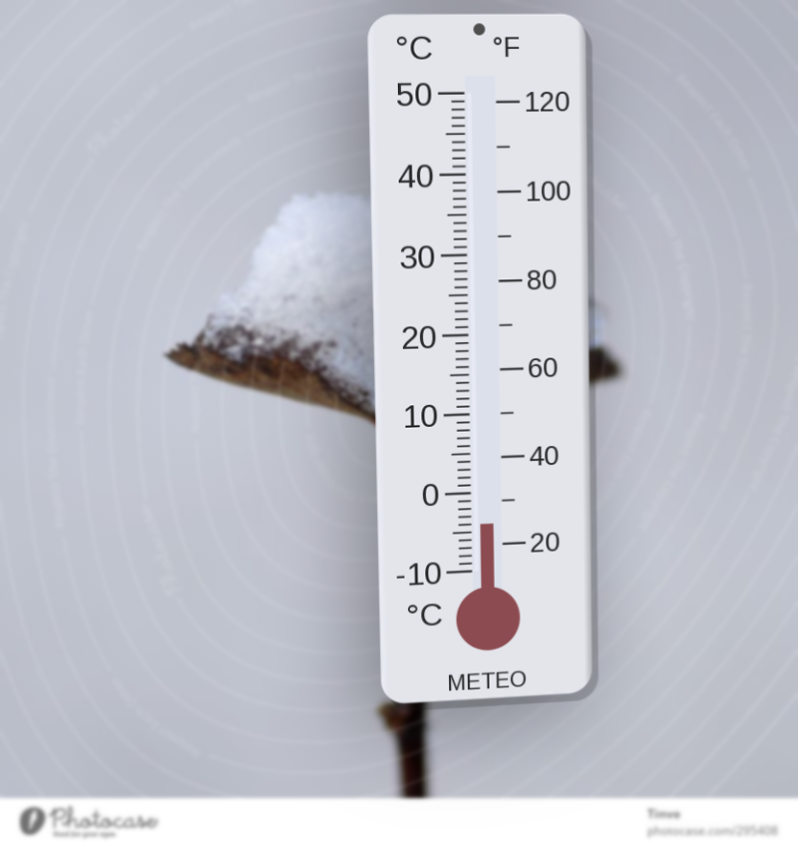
°C -4
